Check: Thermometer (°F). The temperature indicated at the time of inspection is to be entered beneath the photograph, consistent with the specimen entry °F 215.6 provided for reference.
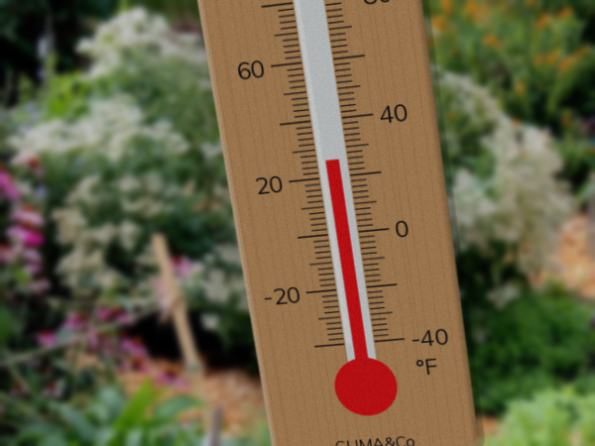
°F 26
